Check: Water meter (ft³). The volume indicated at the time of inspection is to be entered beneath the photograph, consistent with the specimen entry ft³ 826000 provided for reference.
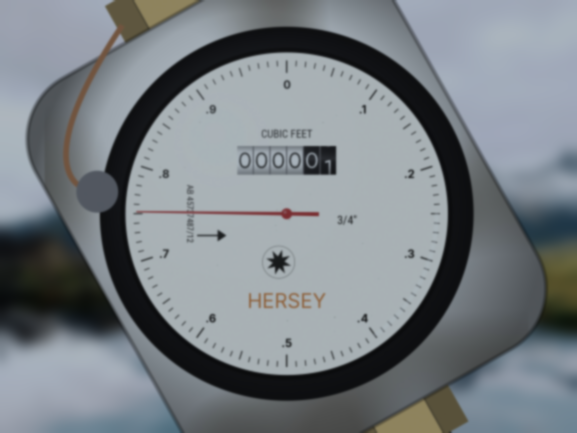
ft³ 0.75
